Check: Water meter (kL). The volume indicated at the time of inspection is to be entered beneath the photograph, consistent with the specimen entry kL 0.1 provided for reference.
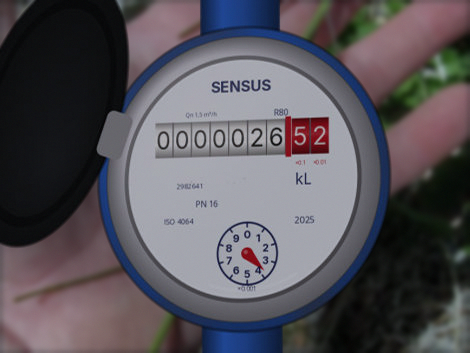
kL 26.523
